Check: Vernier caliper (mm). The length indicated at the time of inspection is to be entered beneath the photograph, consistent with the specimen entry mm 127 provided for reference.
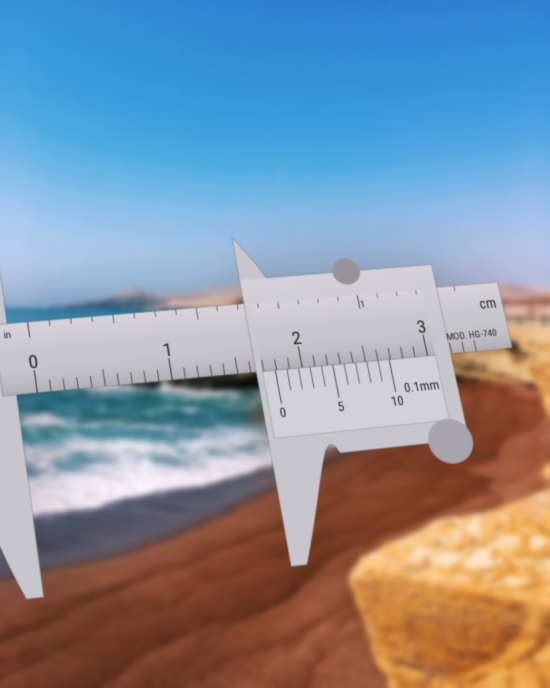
mm 17.9
